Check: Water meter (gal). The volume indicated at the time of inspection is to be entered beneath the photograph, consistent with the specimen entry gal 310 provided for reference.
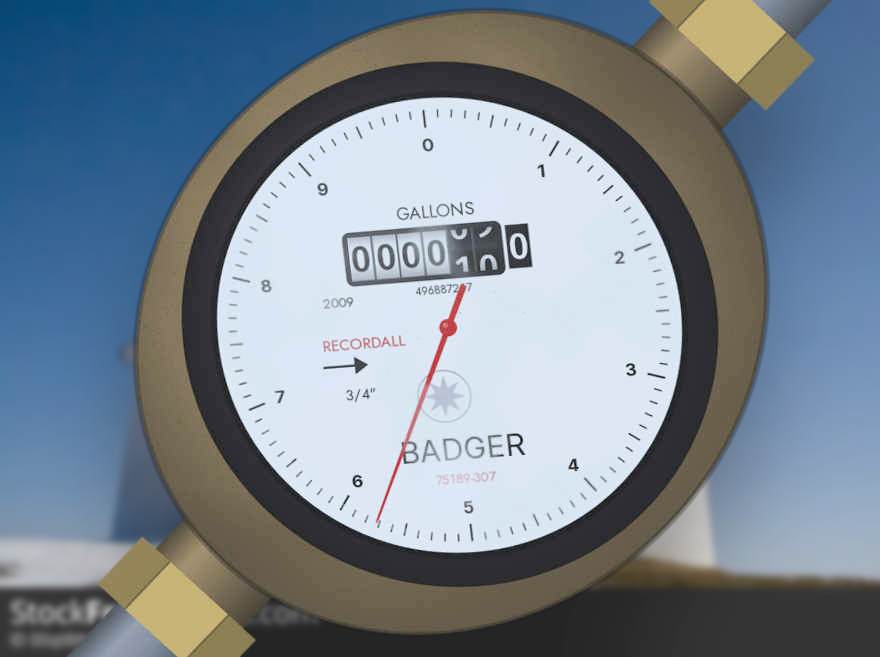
gal 95.7
